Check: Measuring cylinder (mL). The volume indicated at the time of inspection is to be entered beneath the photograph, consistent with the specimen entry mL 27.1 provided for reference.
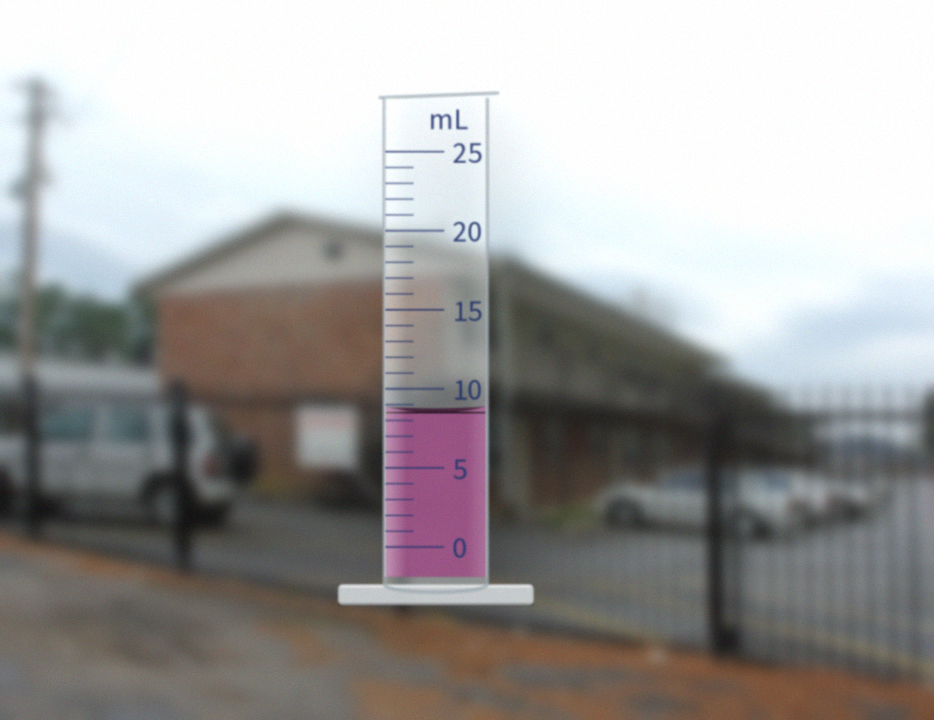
mL 8.5
